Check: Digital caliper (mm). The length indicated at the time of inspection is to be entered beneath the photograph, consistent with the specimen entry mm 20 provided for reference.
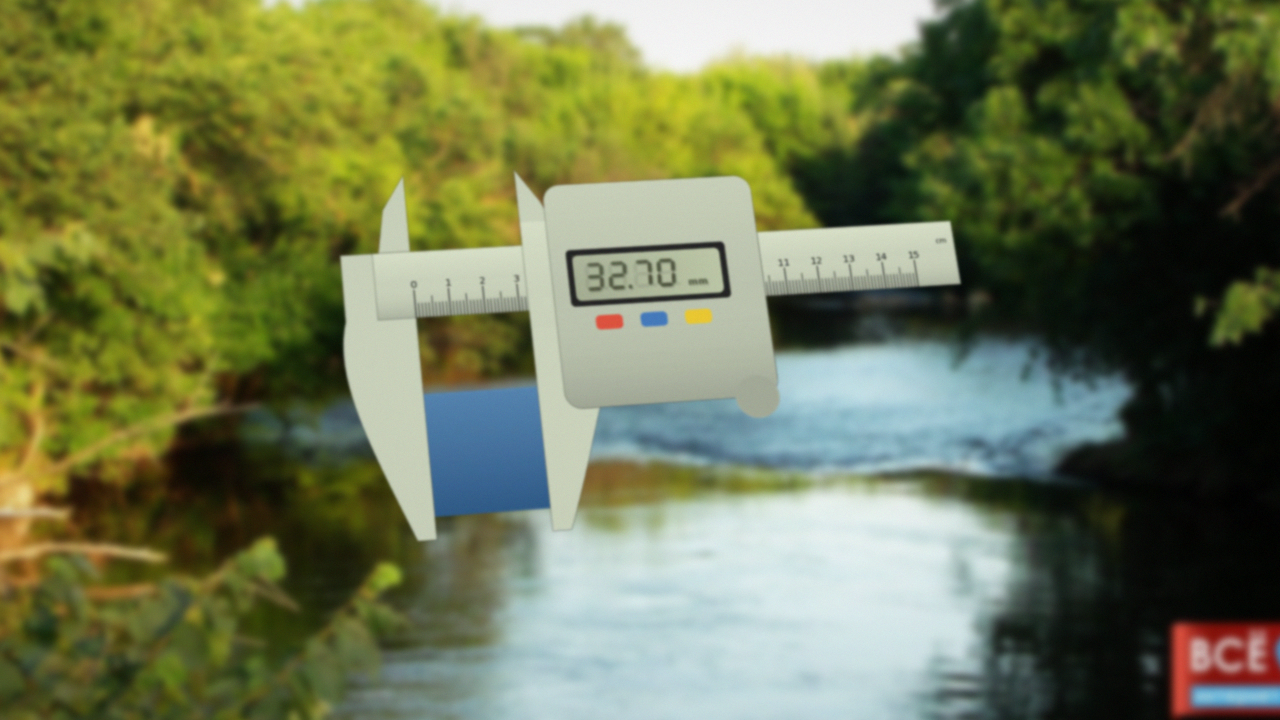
mm 32.70
